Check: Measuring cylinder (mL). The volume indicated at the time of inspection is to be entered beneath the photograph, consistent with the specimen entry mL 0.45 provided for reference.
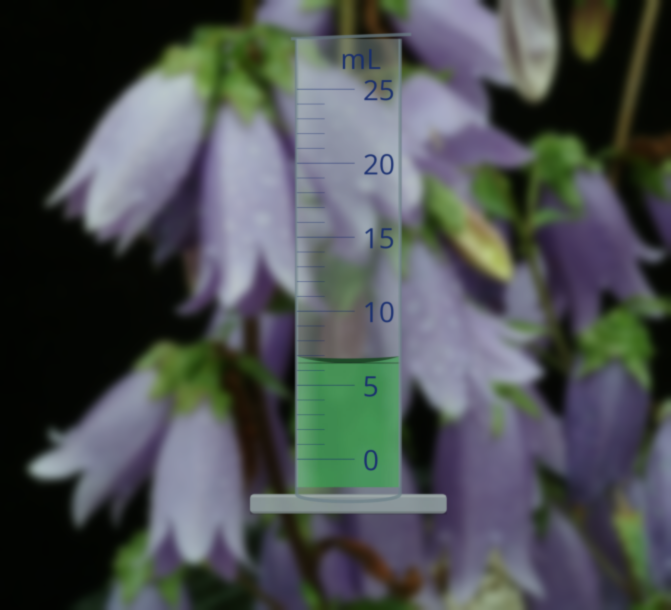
mL 6.5
